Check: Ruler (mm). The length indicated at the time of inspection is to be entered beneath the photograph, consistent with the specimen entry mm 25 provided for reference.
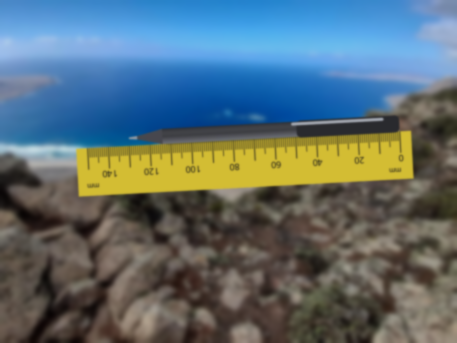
mm 130
